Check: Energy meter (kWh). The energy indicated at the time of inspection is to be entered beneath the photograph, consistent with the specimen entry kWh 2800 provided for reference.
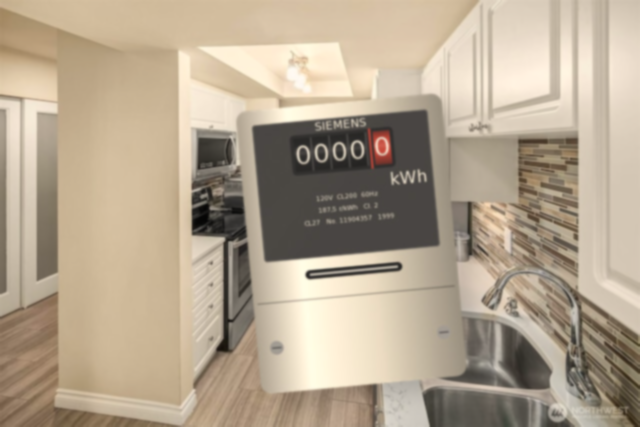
kWh 0.0
